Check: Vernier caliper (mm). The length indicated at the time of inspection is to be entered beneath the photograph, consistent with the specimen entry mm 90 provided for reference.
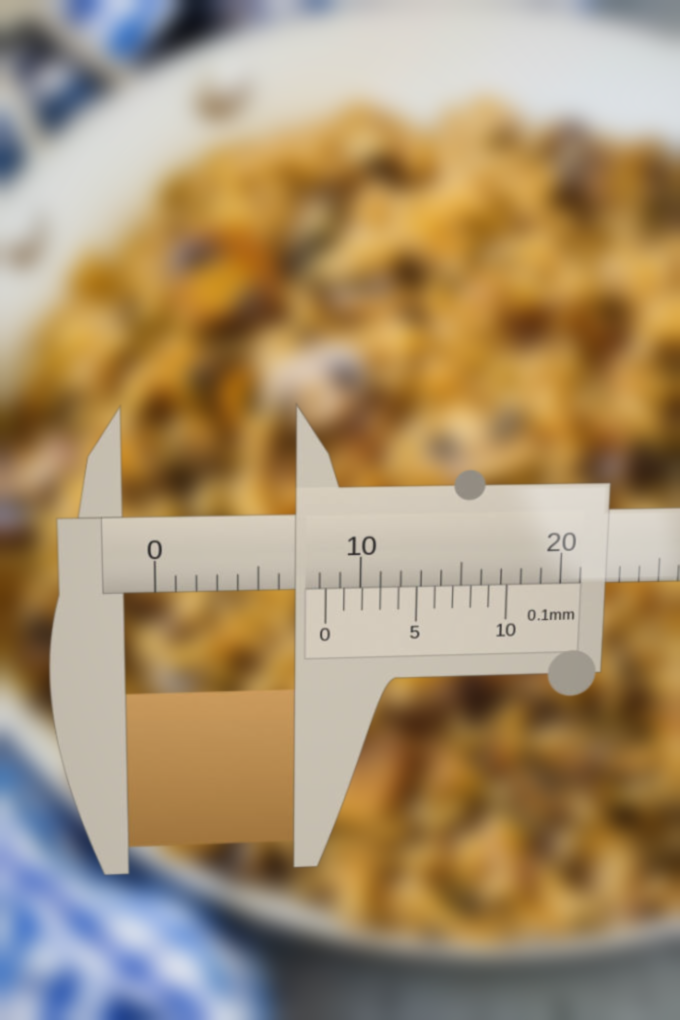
mm 8.3
